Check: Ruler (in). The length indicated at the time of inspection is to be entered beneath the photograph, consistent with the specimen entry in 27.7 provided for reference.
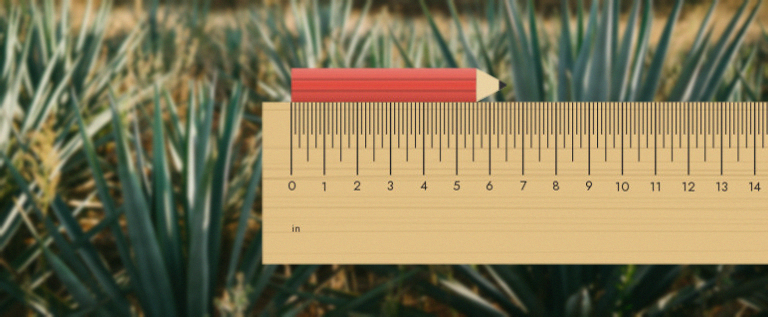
in 6.5
